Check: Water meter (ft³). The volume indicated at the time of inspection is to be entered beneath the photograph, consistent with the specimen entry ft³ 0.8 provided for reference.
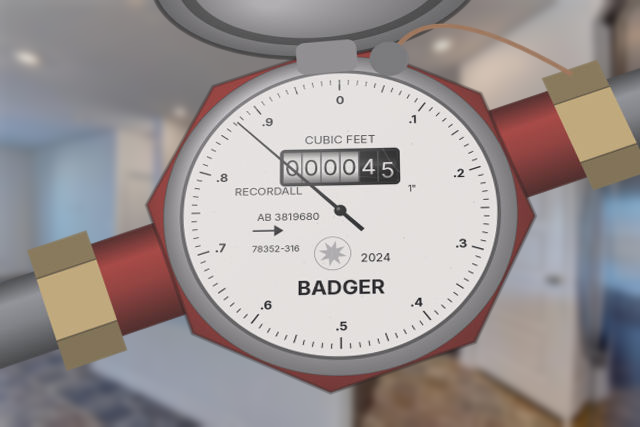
ft³ 44.87
